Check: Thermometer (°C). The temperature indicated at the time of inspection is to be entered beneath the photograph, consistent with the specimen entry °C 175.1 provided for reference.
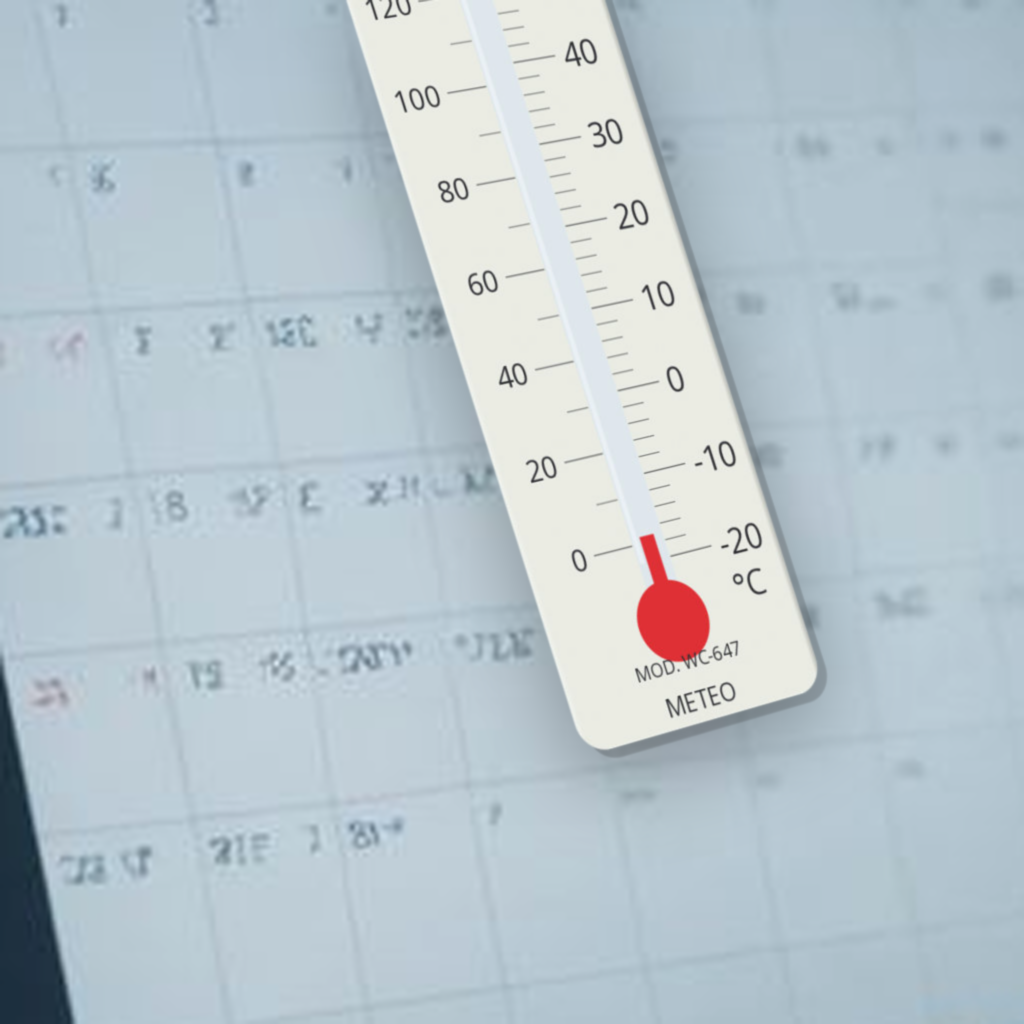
°C -17
